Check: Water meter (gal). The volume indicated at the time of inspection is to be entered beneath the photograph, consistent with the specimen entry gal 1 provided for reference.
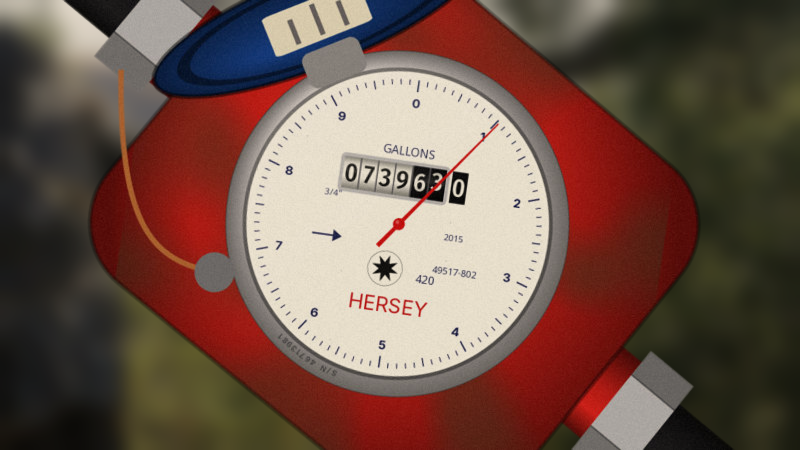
gal 739631.0
